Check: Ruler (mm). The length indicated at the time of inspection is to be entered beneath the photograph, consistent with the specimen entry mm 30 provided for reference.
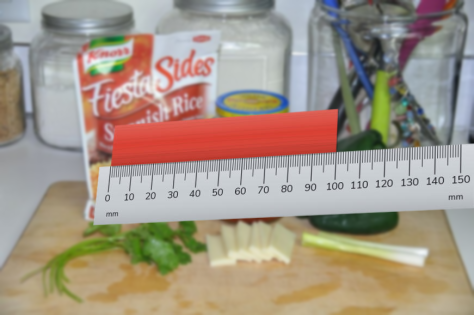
mm 100
